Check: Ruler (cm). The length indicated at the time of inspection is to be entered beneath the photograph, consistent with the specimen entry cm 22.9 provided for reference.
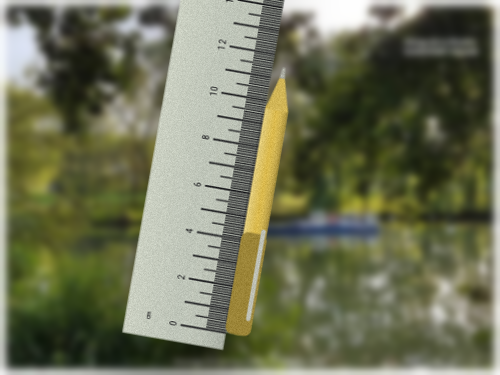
cm 11.5
